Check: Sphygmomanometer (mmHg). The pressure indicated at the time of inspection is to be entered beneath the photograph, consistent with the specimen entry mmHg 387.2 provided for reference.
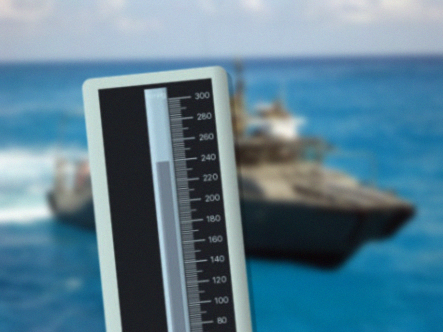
mmHg 240
